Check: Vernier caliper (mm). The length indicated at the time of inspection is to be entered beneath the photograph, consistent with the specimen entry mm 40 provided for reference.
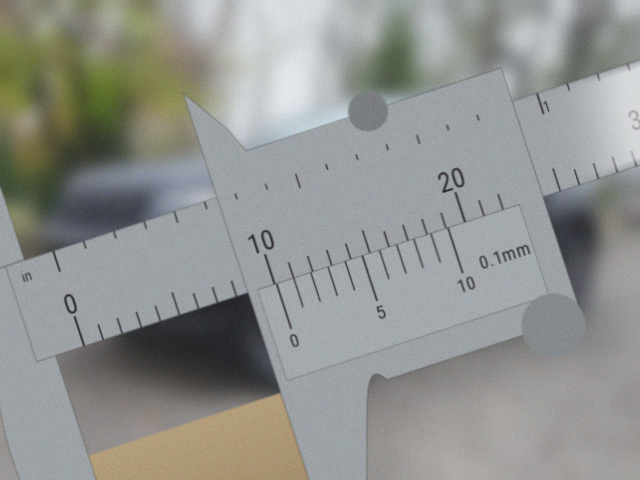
mm 10.1
